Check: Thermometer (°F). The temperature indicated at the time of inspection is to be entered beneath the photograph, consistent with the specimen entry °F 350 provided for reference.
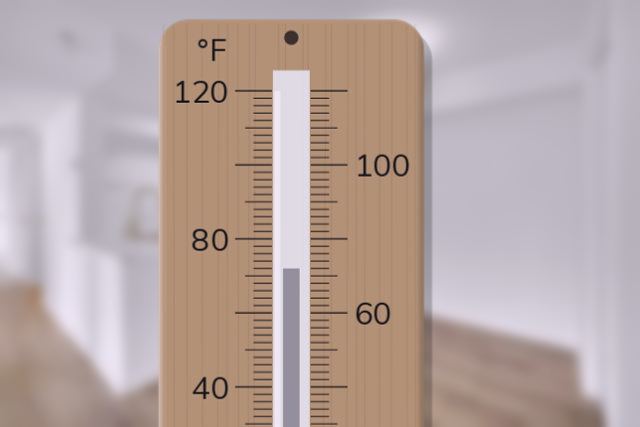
°F 72
